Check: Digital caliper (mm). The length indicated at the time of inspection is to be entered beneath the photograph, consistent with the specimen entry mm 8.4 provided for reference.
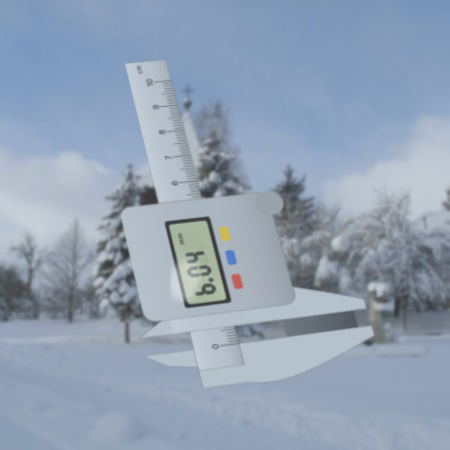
mm 6.04
